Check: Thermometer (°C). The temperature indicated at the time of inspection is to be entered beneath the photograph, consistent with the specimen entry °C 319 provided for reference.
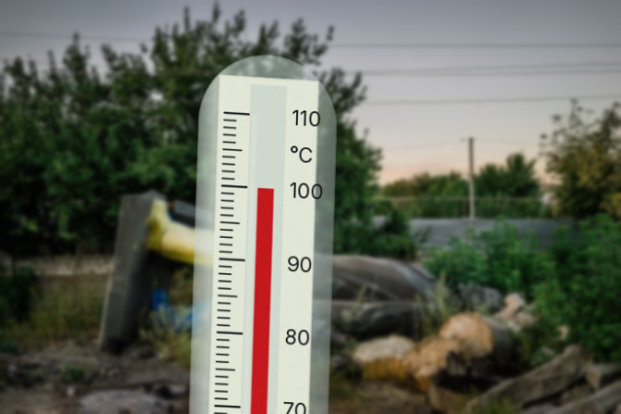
°C 100
